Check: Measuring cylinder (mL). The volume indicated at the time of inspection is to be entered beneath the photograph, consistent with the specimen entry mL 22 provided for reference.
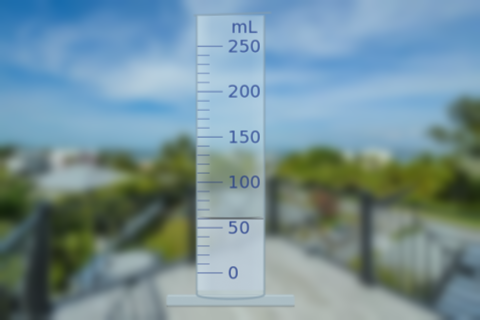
mL 60
